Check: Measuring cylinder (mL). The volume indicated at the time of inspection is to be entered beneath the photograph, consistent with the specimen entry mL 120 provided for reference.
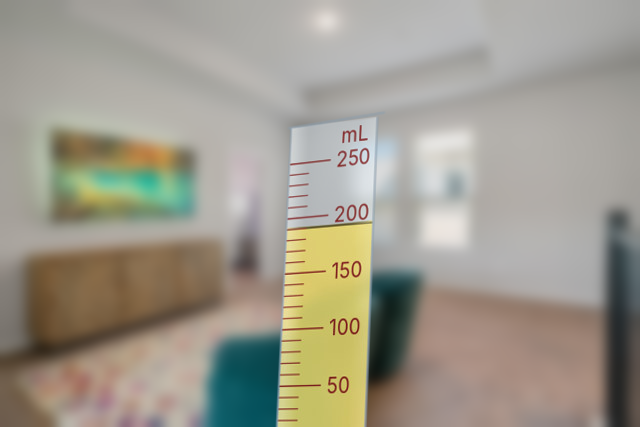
mL 190
